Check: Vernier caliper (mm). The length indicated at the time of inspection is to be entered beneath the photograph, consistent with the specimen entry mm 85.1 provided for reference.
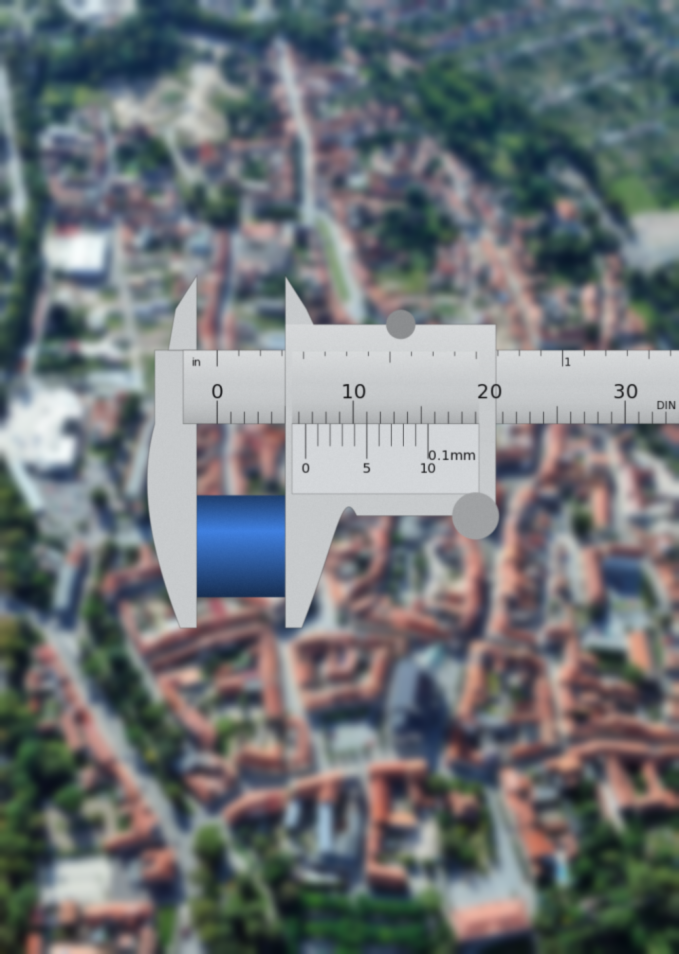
mm 6.5
